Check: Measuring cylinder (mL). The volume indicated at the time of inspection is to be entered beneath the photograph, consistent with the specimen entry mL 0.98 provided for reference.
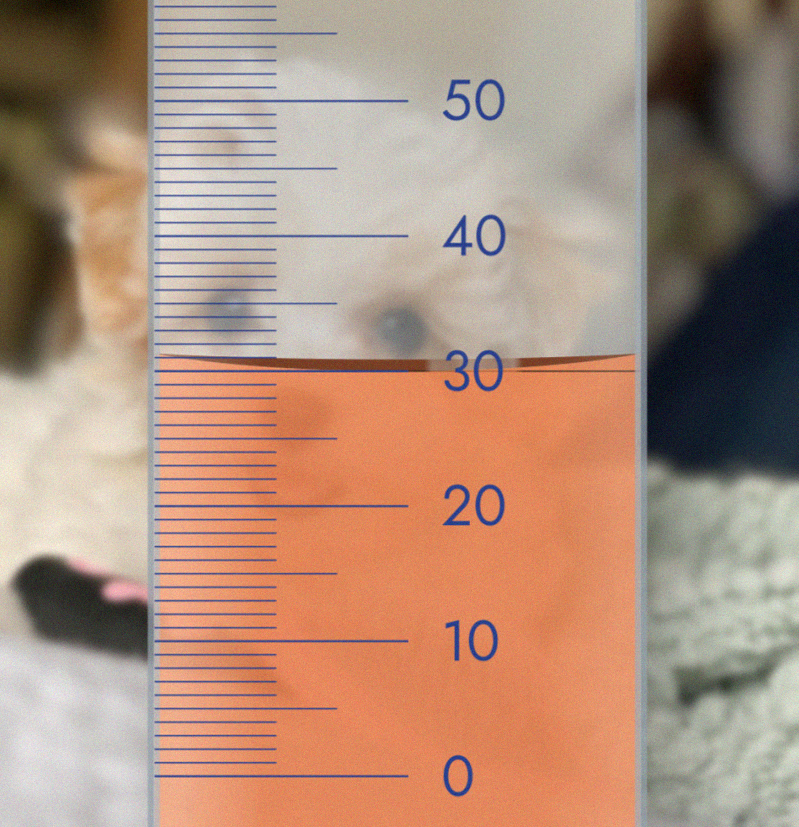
mL 30
